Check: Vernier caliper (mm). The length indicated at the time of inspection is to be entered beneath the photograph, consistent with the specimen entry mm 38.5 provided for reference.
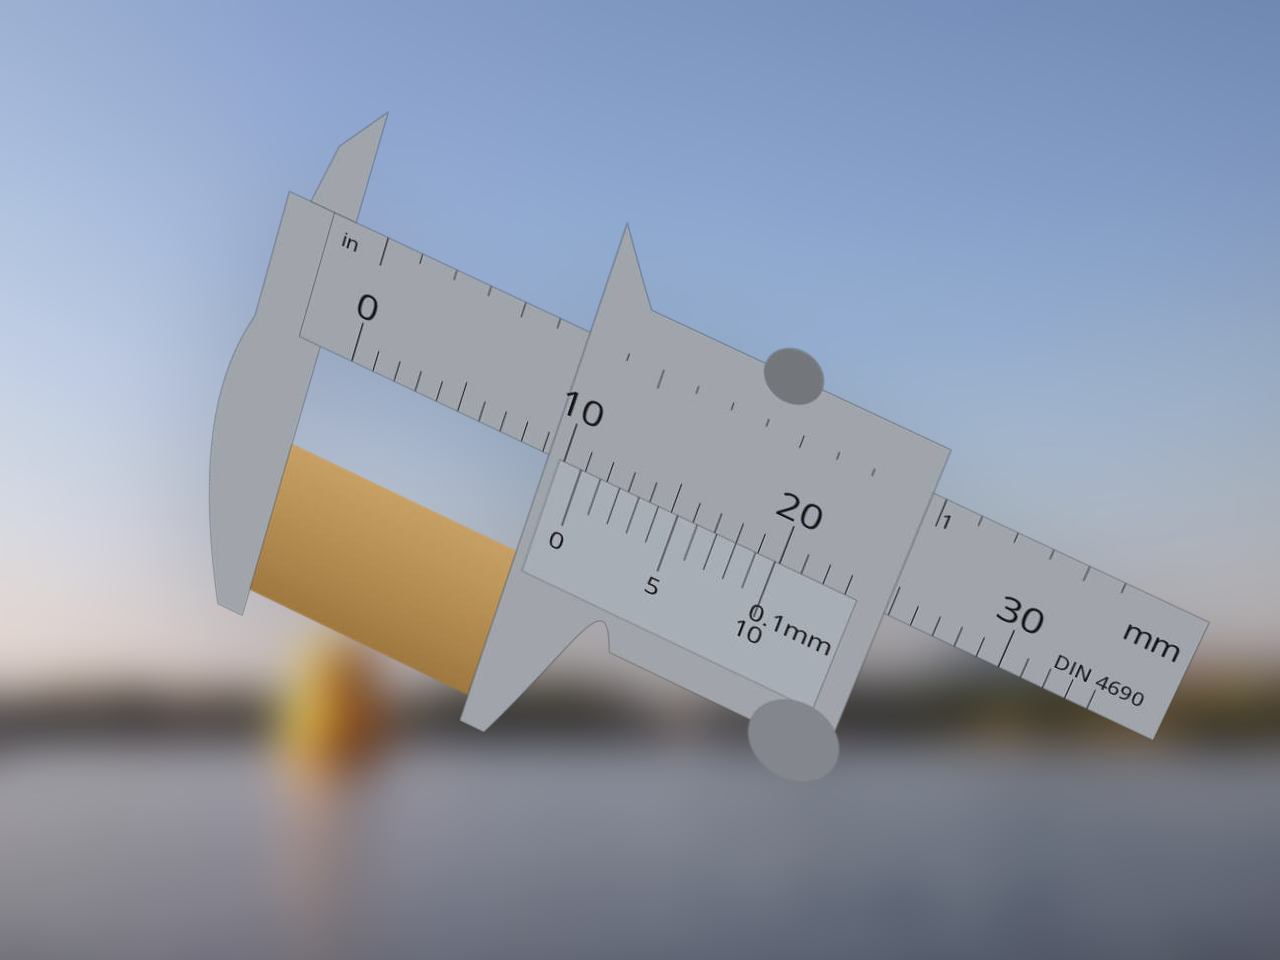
mm 10.8
